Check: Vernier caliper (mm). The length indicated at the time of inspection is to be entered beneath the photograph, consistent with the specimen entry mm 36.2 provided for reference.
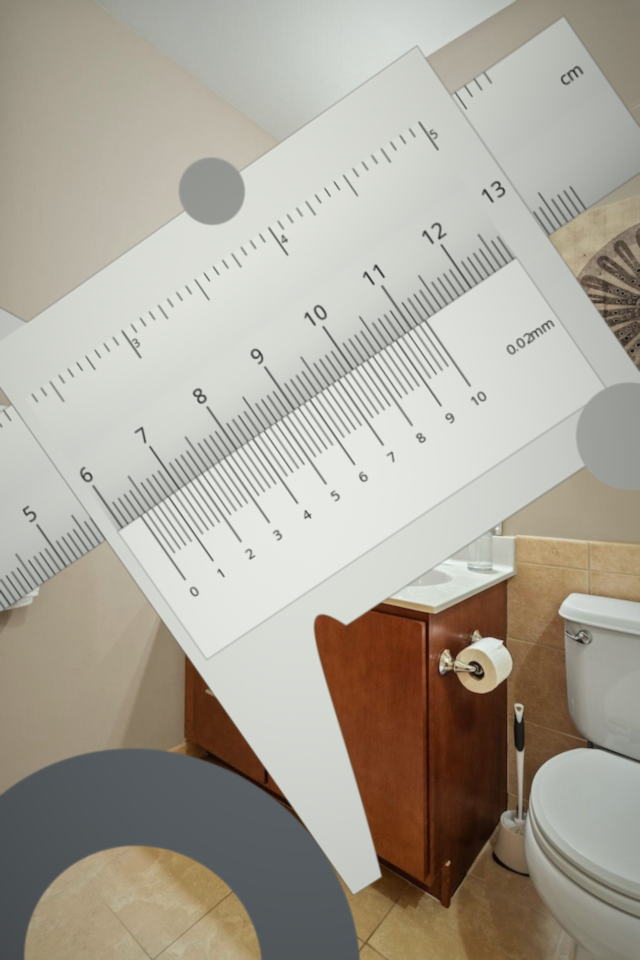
mm 63.2
